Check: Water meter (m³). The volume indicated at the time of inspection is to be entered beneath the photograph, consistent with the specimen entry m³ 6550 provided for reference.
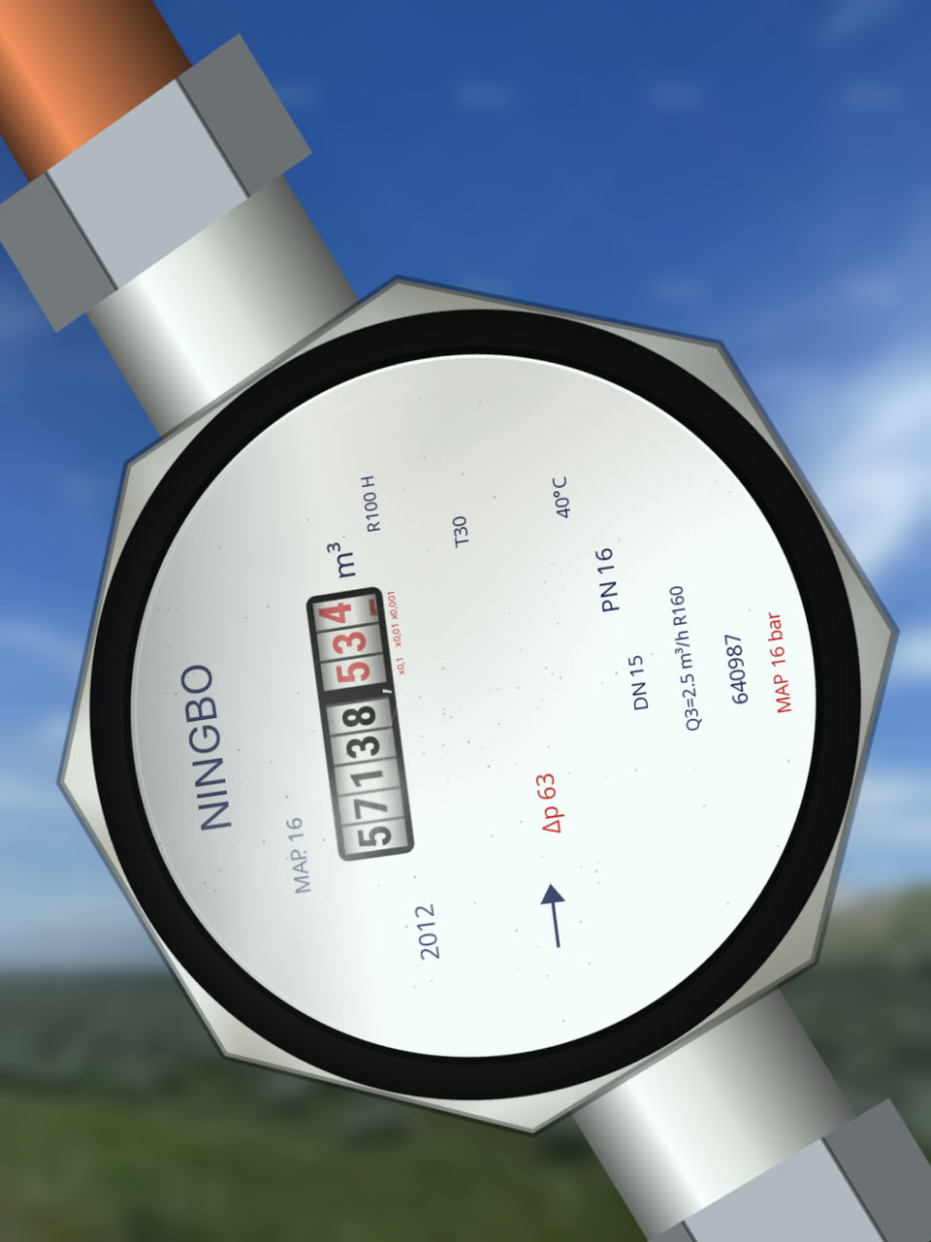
m³ 57138.534
